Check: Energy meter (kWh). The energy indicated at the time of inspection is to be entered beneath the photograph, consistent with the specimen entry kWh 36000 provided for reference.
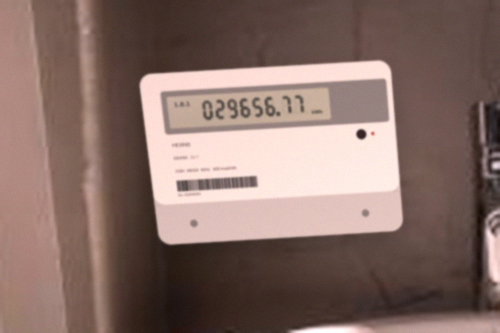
kWh 29656.77
